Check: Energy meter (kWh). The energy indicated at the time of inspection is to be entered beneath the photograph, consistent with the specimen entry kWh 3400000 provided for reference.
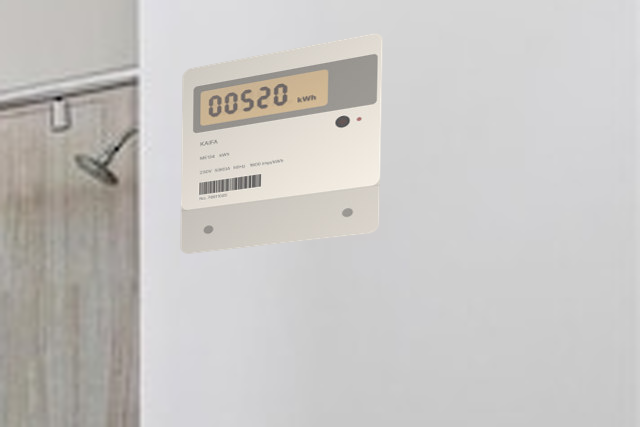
kWh 520
